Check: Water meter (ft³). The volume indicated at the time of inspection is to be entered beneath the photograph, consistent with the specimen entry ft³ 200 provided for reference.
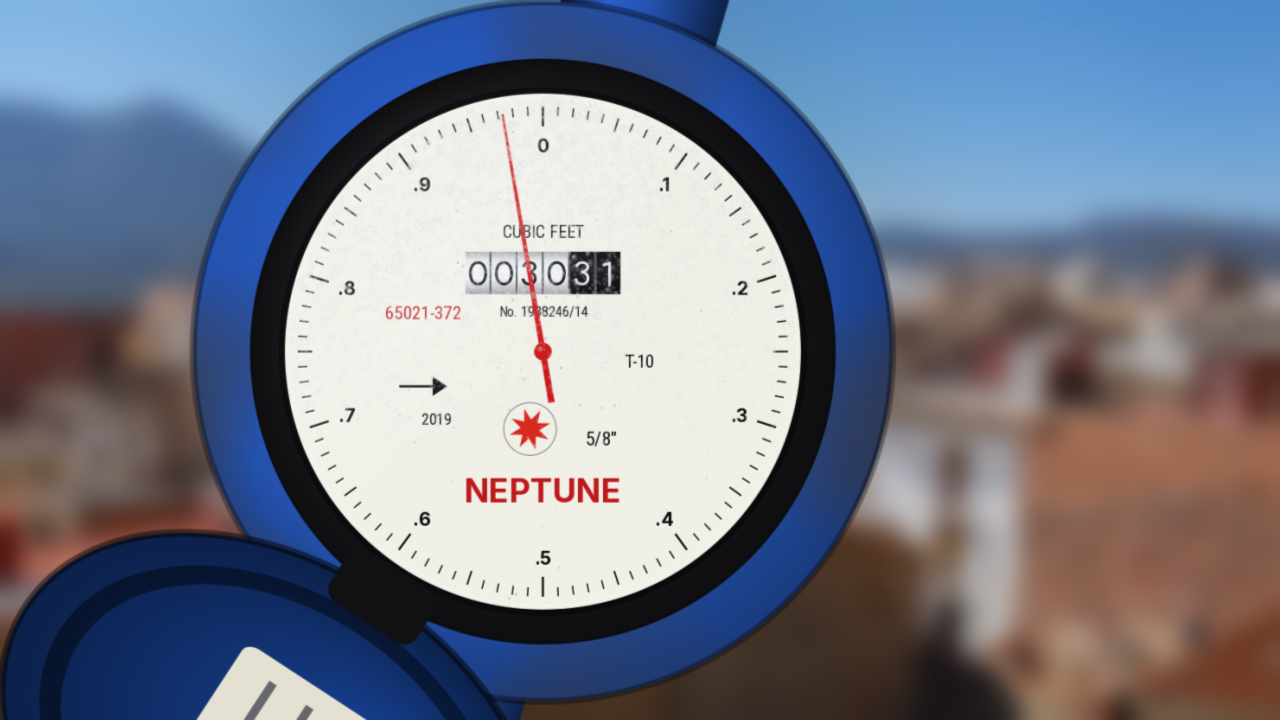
ft³ 3030.97
